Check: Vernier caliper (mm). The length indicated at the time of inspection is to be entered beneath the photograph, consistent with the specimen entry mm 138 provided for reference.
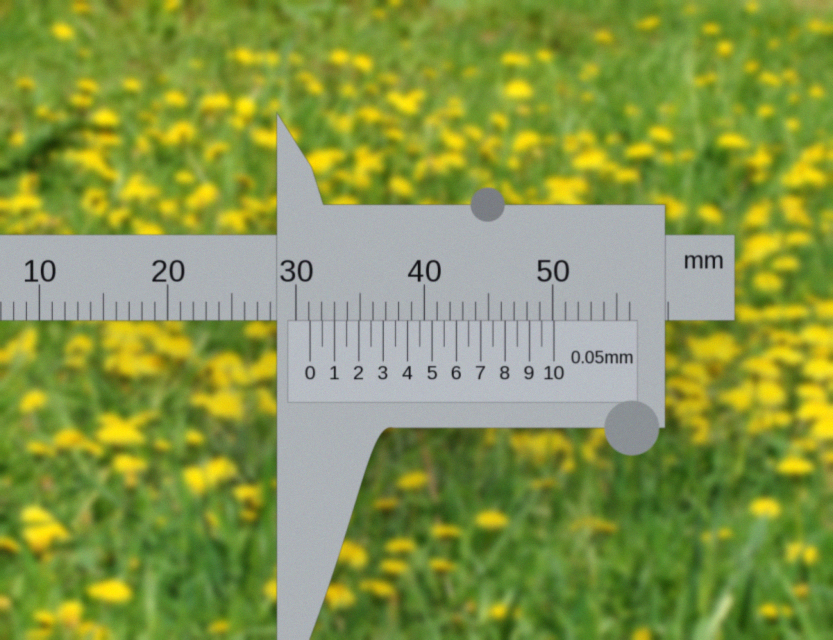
mm 31.1
